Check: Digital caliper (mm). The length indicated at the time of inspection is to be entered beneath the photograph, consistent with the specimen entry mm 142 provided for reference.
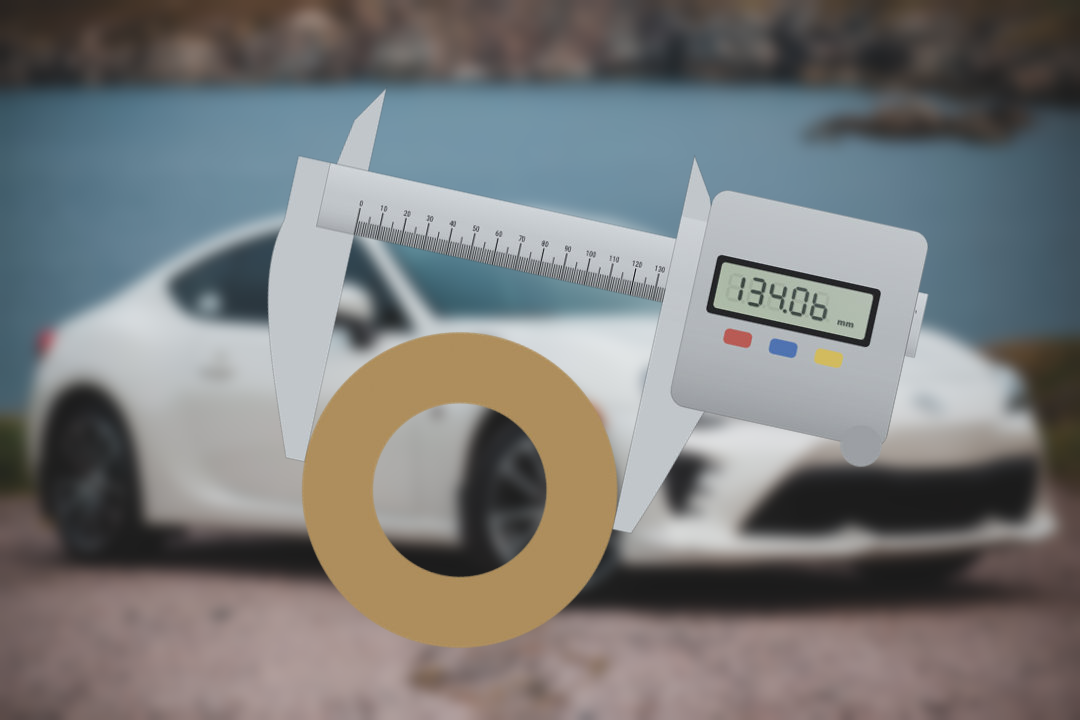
mm 134.06
